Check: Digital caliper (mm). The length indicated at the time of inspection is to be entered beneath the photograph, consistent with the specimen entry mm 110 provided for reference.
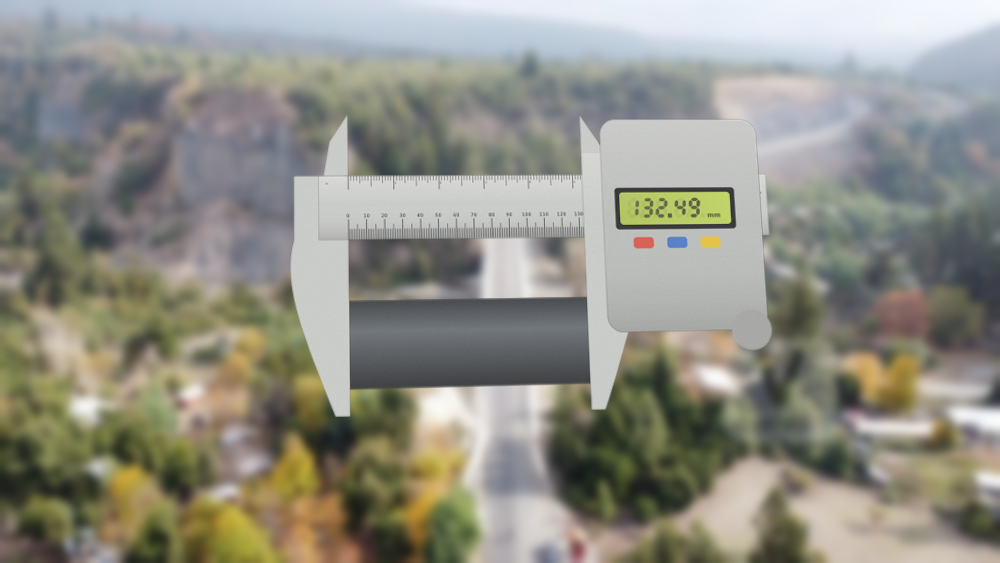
mm 132.49
